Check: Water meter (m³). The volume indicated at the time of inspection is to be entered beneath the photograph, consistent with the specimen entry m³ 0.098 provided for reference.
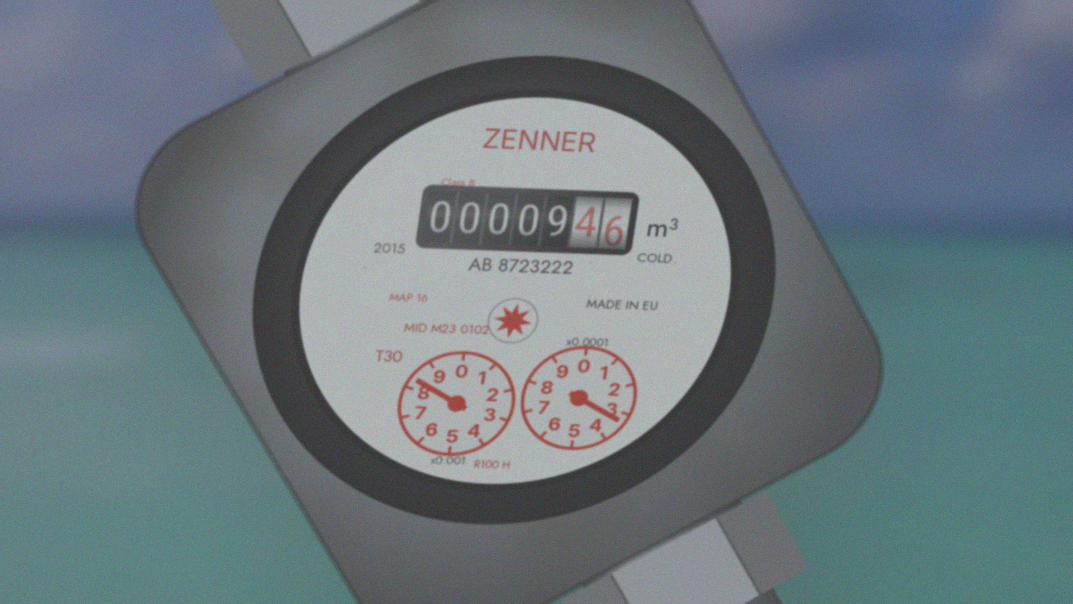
m³ 9.4583
